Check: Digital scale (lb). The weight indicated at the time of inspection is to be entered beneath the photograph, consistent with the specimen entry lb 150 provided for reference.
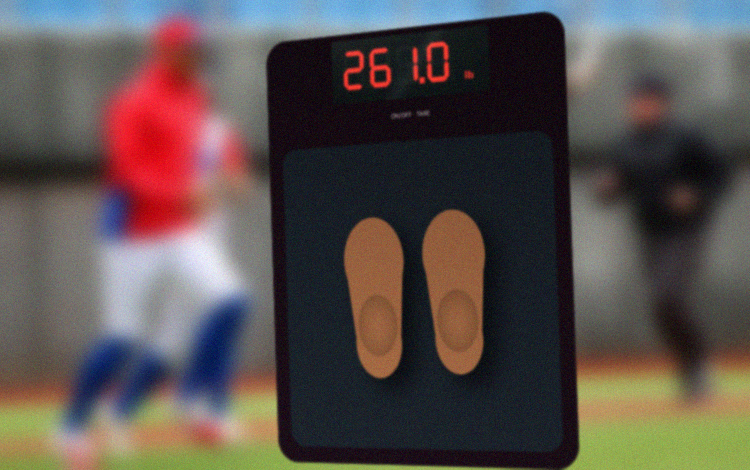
lb 261.0
